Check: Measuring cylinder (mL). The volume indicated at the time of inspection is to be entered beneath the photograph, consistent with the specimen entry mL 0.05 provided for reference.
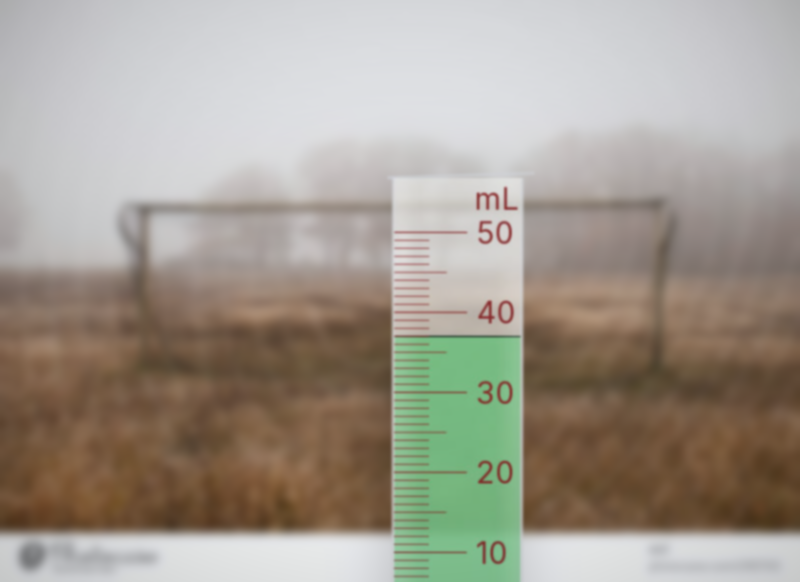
mL 37
